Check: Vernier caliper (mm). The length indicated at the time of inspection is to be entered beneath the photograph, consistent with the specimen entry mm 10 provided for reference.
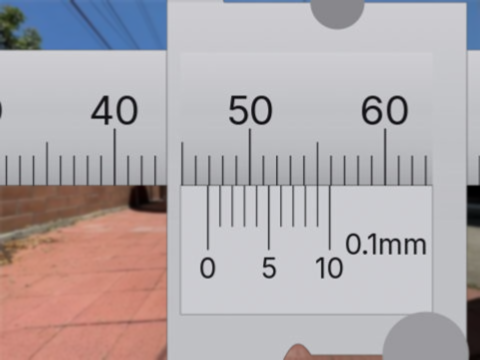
mm 46.9
